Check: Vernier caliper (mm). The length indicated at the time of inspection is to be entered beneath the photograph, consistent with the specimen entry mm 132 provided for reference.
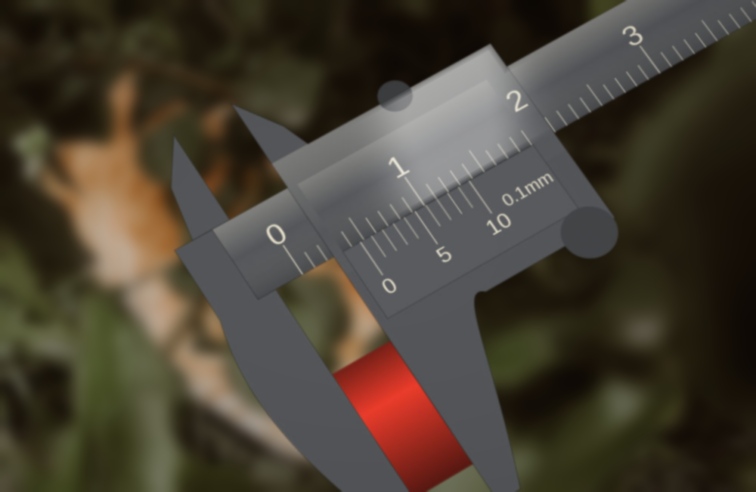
mm 4.7
